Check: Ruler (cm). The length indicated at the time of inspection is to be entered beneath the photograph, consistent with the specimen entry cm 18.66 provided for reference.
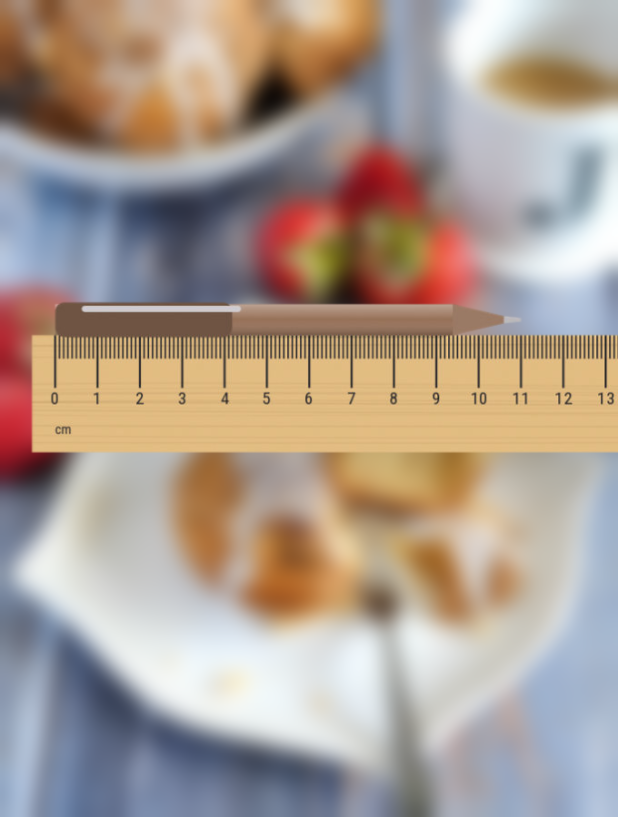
cm 11
